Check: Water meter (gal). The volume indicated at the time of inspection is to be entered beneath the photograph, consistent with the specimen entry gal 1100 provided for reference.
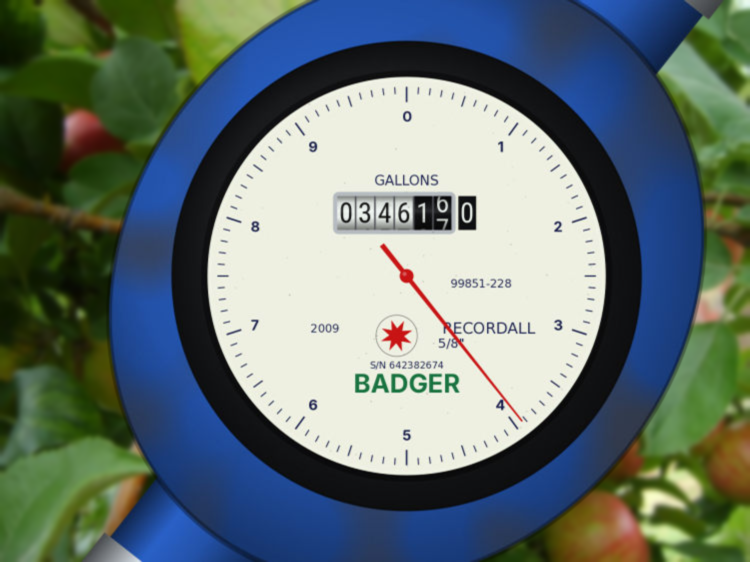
gal 346163.9
